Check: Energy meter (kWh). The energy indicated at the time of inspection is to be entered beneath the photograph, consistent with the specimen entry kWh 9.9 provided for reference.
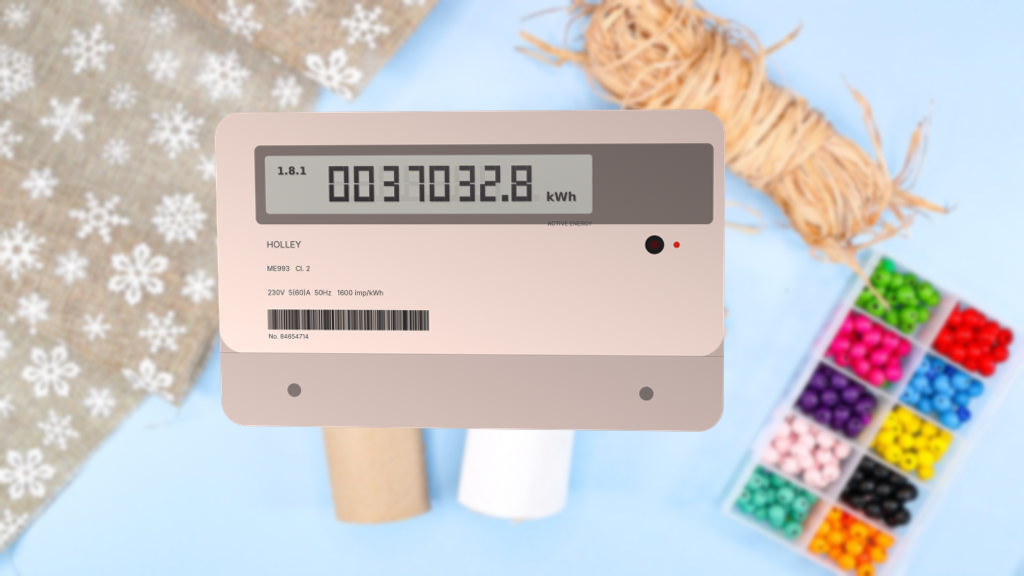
kWh 37032.8
